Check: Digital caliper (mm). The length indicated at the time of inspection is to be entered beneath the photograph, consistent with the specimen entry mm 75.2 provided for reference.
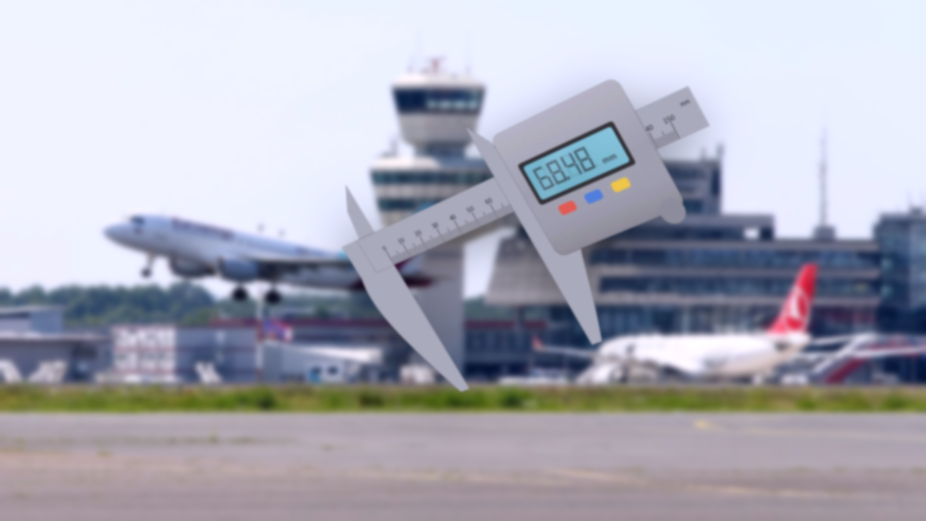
mm 68.48
